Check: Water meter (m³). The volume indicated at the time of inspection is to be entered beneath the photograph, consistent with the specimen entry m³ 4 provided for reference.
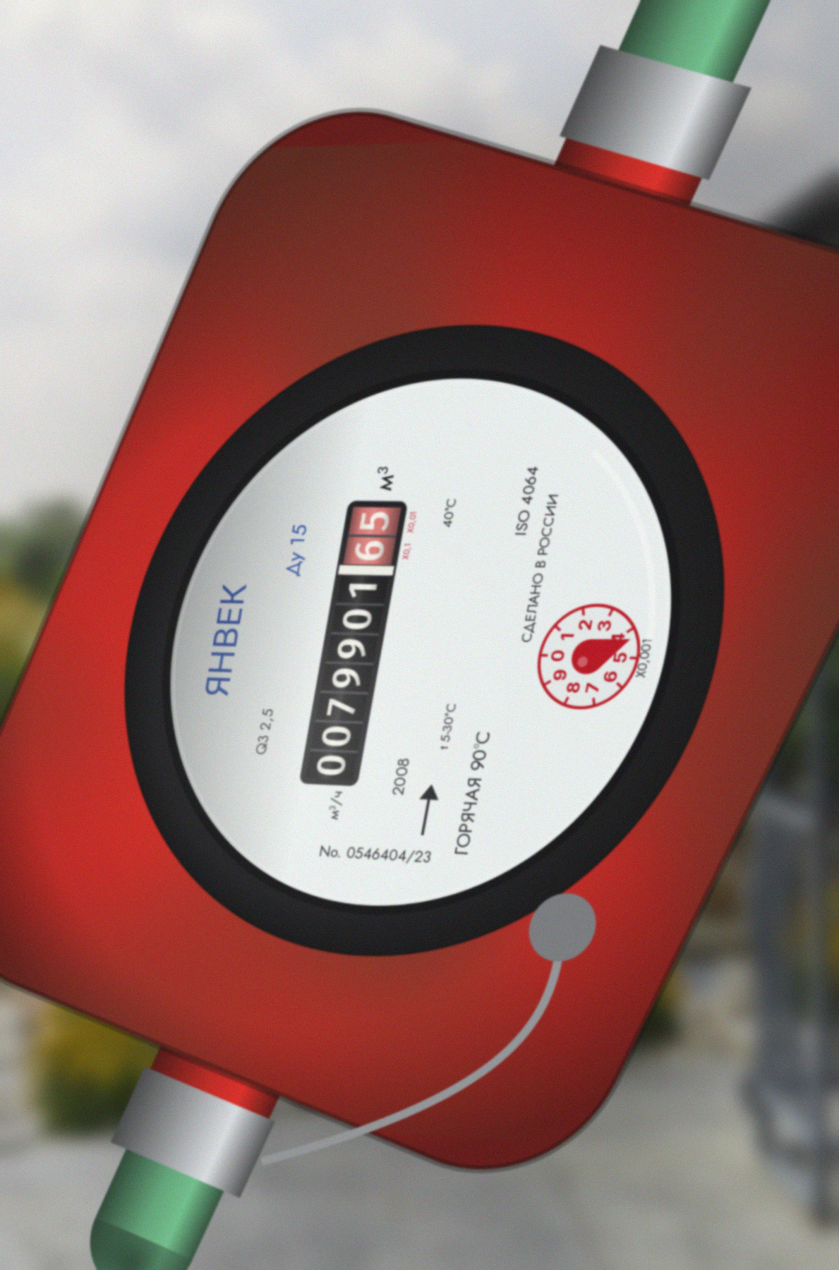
m³ 79901.654
